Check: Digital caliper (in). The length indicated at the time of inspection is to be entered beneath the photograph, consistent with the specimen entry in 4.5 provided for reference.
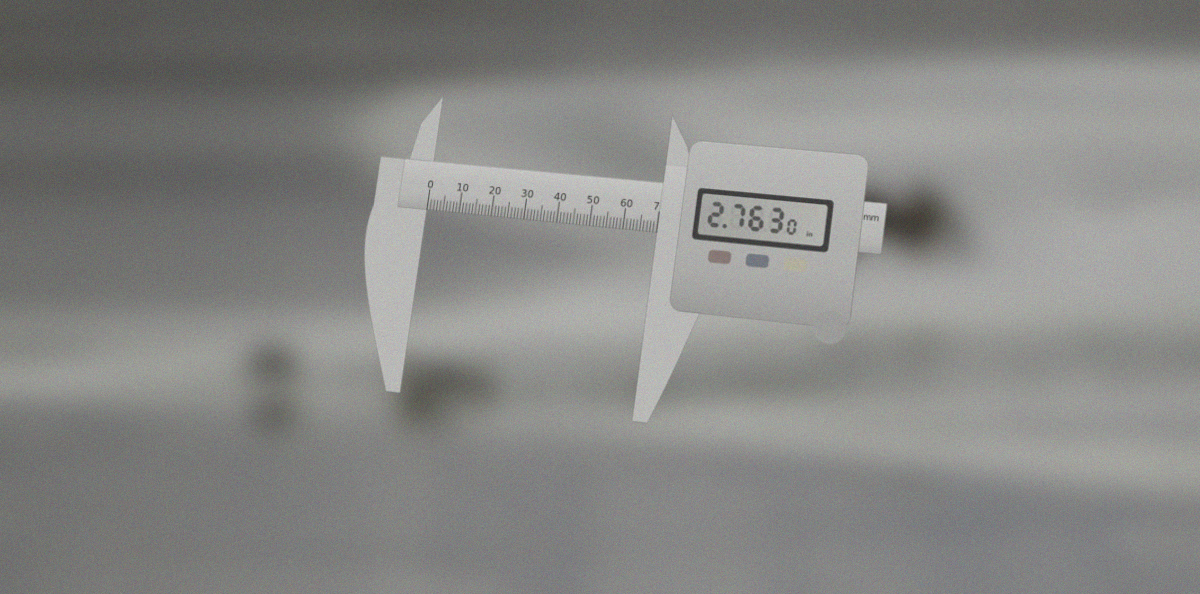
in 2.7630
